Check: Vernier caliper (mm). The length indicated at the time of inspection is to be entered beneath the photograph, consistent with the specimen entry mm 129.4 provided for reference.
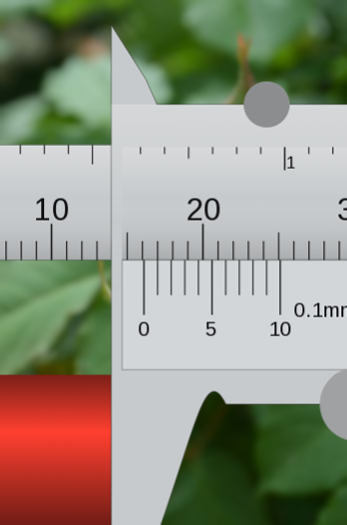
mm 16.1
